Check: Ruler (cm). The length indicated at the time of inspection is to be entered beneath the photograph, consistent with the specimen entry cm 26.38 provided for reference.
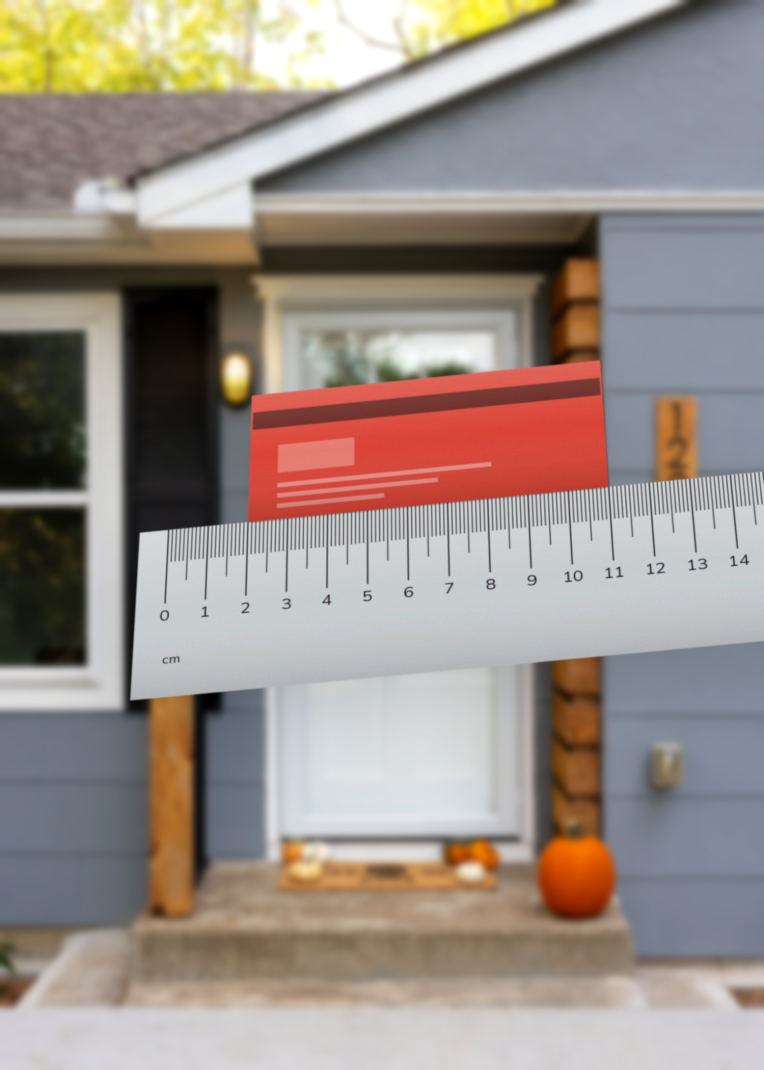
cm 9
